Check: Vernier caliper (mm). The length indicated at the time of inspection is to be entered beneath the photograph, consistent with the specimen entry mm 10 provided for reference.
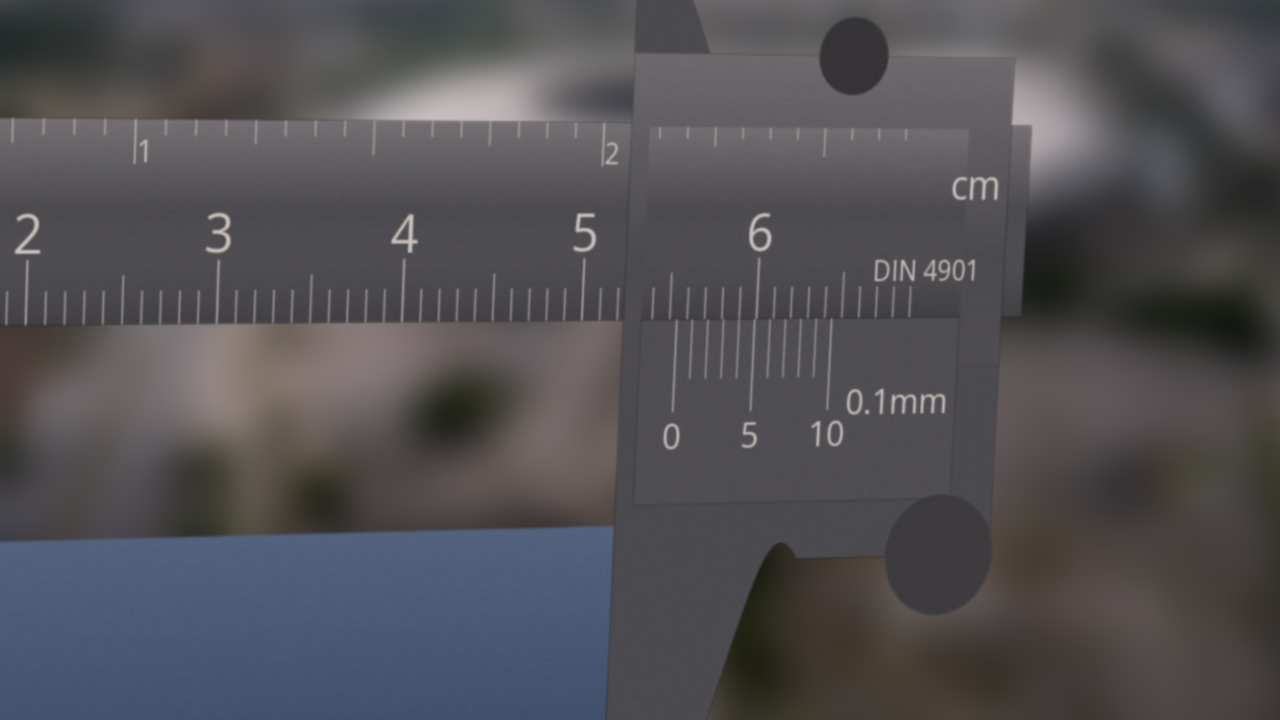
mm 55.4
